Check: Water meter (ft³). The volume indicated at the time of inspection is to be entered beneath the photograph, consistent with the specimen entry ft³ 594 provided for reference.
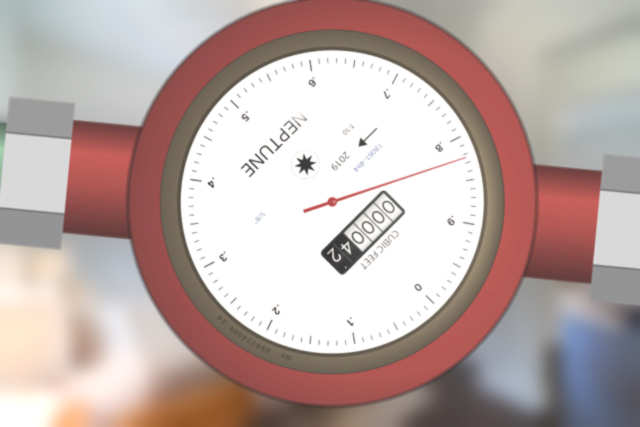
ft³ 41.82
